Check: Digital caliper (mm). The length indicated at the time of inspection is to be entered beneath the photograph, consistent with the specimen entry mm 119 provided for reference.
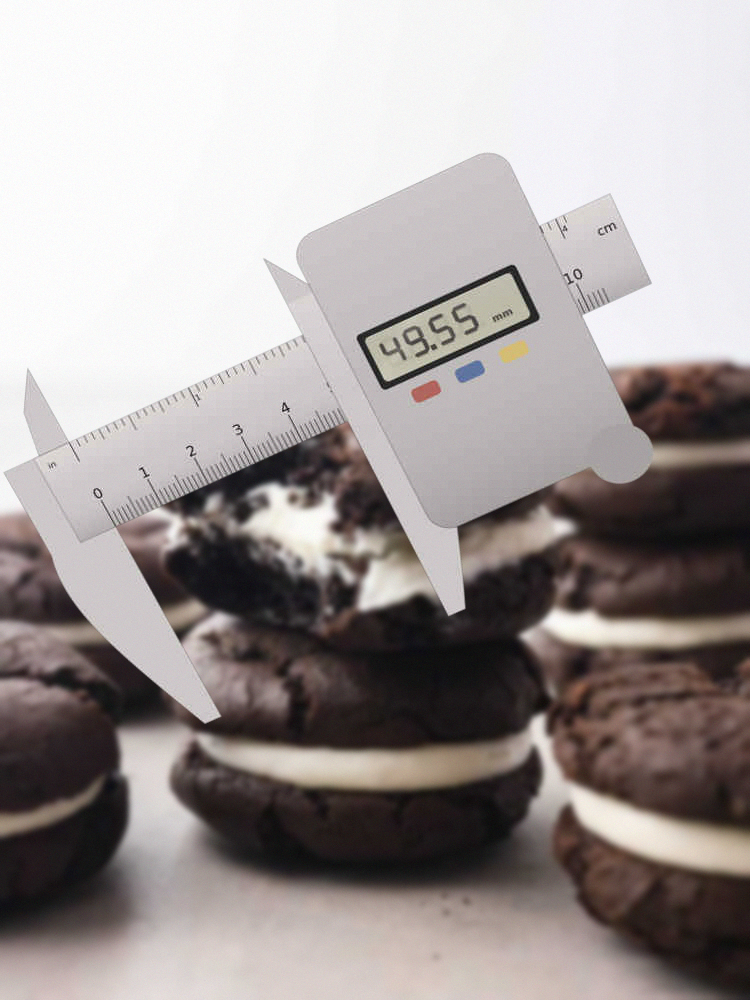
mm 49.55
